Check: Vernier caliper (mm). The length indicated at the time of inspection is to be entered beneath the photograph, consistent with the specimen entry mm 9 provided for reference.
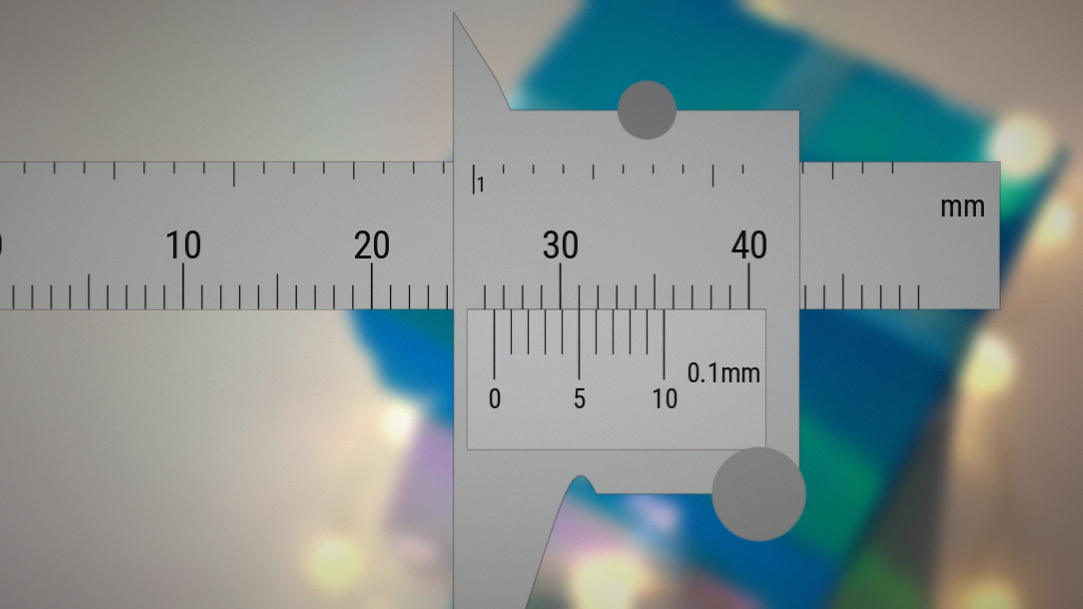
mm 26.5
